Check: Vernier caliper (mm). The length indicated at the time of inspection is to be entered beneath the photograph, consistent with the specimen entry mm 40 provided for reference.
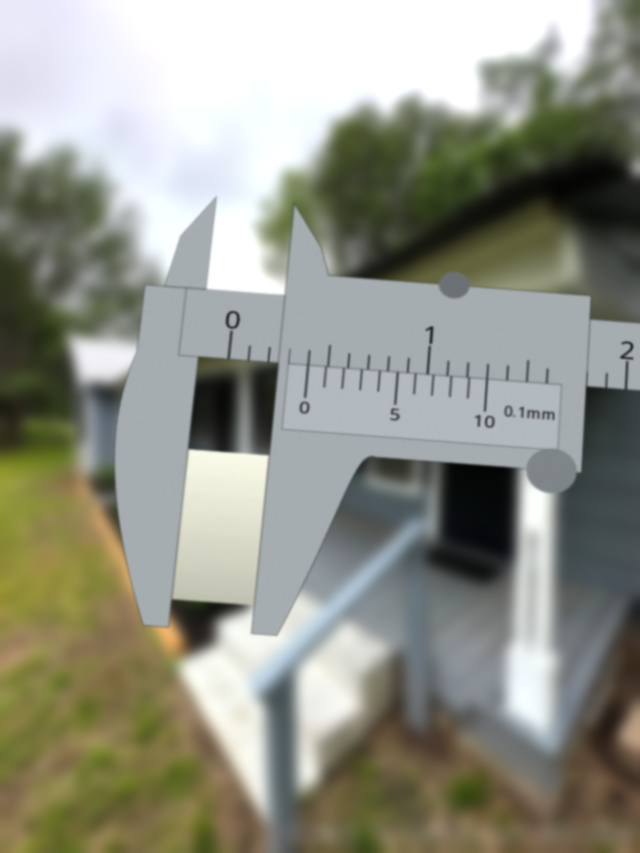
mm 4.0
